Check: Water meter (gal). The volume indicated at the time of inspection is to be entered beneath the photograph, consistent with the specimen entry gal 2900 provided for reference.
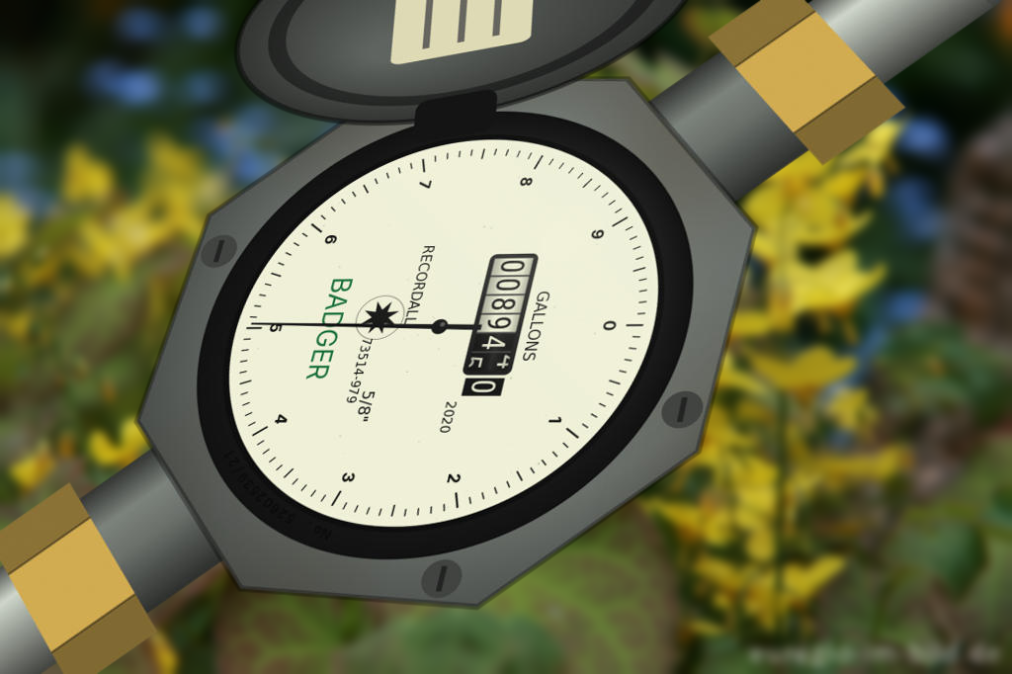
gal 89445.0
